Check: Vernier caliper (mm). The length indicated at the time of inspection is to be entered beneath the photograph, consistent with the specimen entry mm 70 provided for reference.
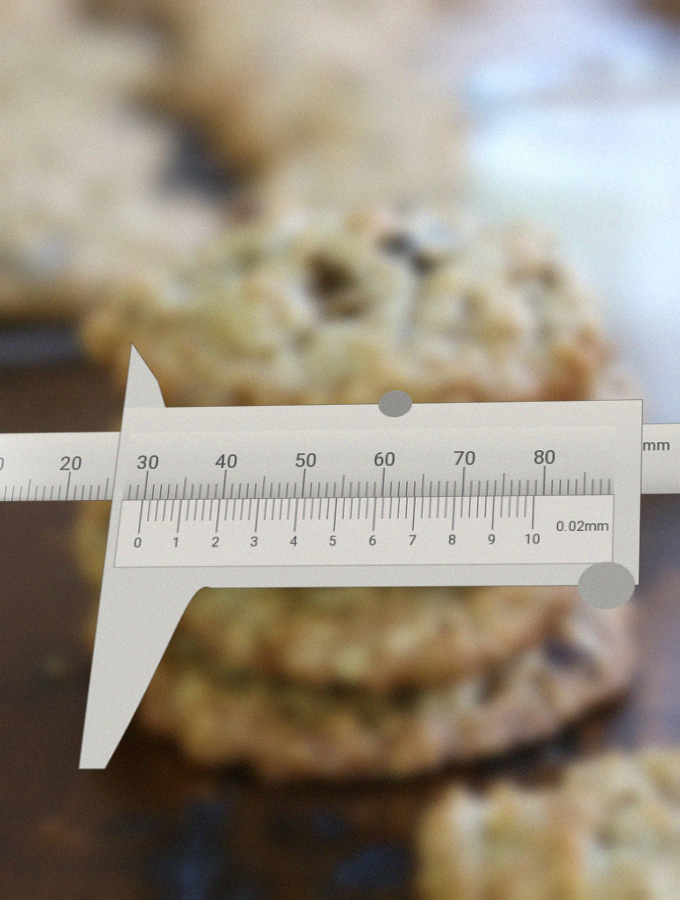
mm 29.8
